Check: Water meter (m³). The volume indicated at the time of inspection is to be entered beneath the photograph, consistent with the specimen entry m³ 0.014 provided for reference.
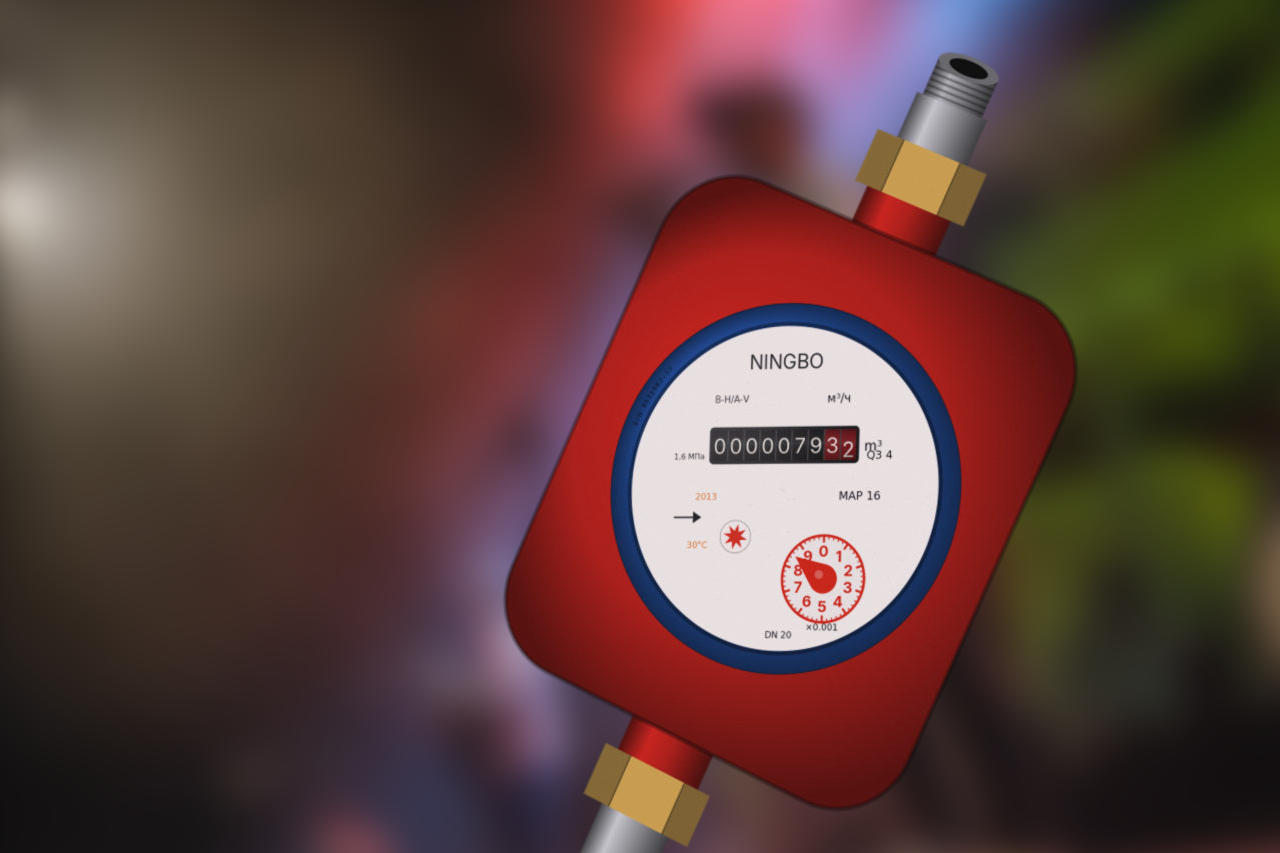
m³ 79.318
